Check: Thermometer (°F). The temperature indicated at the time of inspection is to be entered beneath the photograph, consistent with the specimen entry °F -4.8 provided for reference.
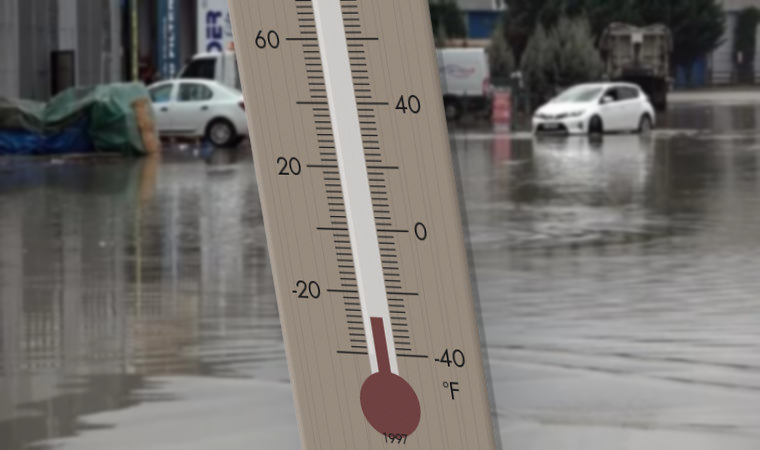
°F -28
